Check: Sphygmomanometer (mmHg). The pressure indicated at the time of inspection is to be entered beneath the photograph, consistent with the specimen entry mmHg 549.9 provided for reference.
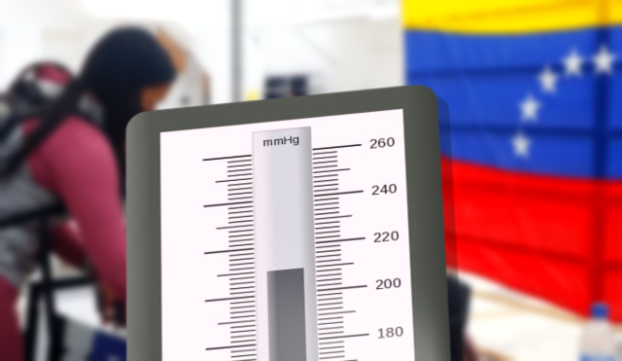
mmHg 210
